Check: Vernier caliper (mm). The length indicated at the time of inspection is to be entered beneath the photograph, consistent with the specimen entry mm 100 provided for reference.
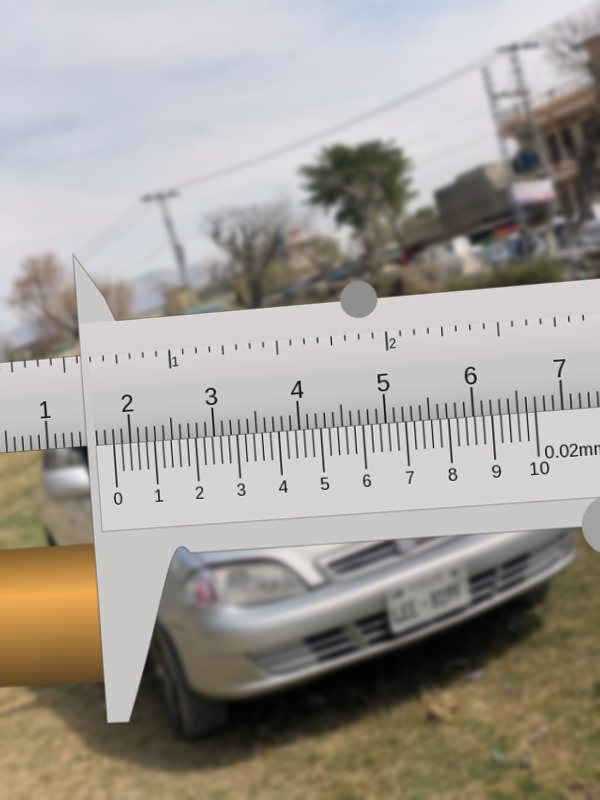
mm 18.0
